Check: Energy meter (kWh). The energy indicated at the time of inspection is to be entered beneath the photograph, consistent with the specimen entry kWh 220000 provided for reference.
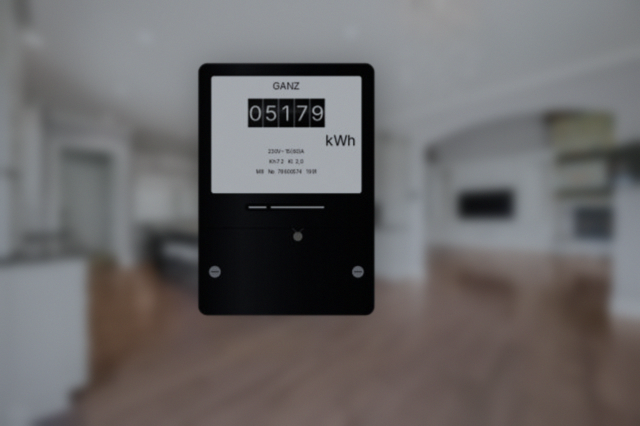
kWh 5179
